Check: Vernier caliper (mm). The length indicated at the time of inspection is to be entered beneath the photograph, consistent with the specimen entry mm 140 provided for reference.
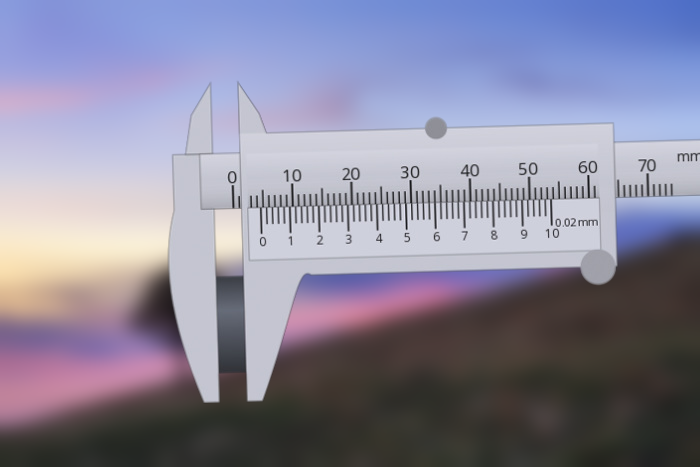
mm 4.6
